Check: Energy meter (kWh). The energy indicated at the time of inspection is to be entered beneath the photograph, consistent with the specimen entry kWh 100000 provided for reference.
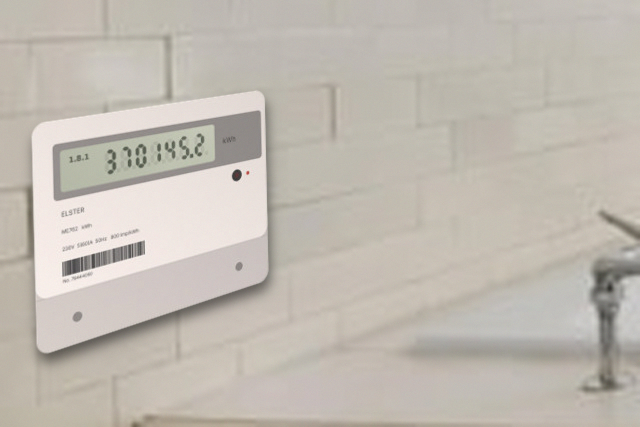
kWh 370145.2
